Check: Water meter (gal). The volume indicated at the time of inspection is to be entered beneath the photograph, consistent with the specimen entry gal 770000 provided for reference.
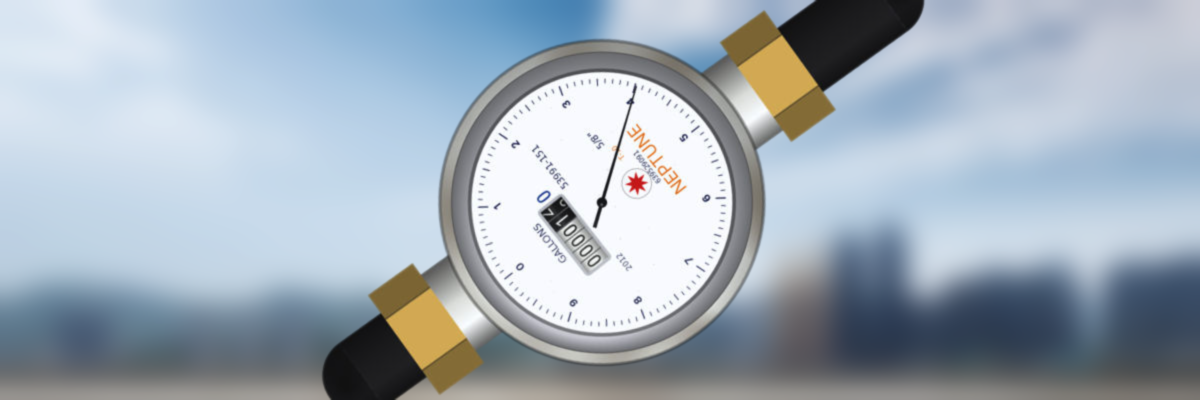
gal 124.0
